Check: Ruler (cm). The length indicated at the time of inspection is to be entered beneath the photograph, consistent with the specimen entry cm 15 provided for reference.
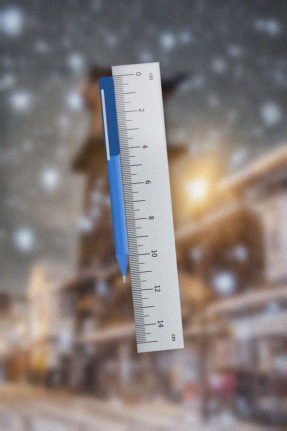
cm 11.5
